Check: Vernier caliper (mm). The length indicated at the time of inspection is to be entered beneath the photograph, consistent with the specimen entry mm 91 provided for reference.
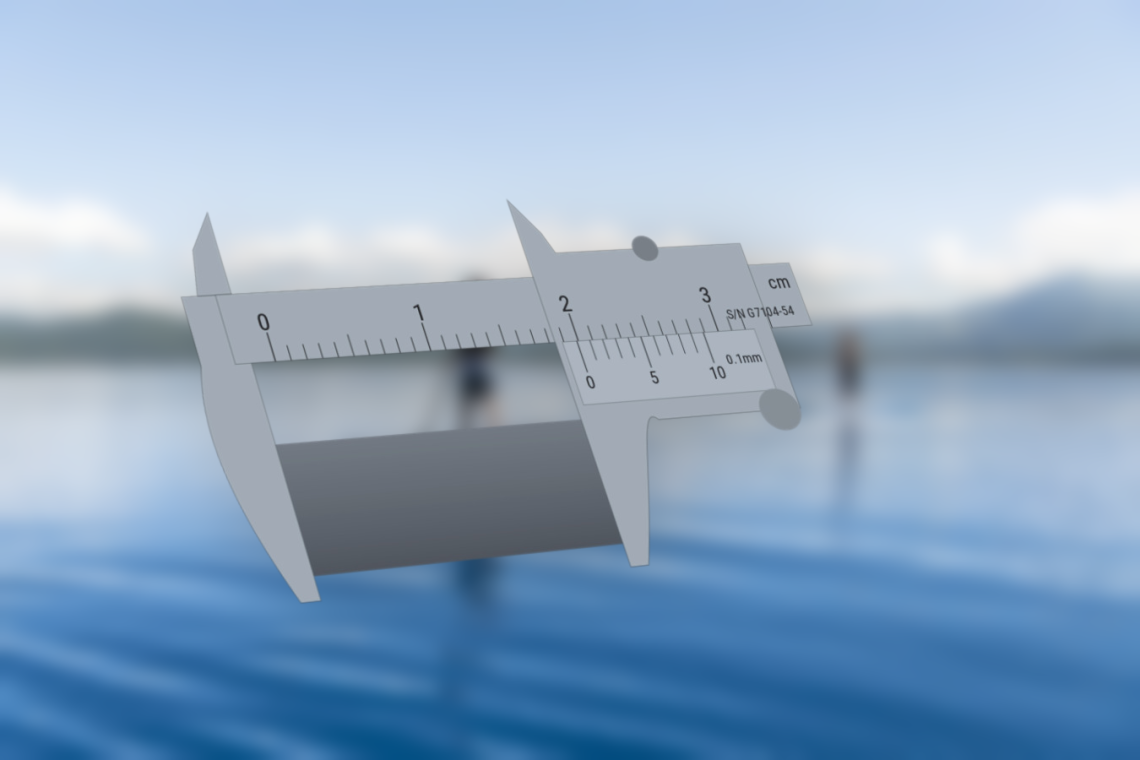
mm 19.9
